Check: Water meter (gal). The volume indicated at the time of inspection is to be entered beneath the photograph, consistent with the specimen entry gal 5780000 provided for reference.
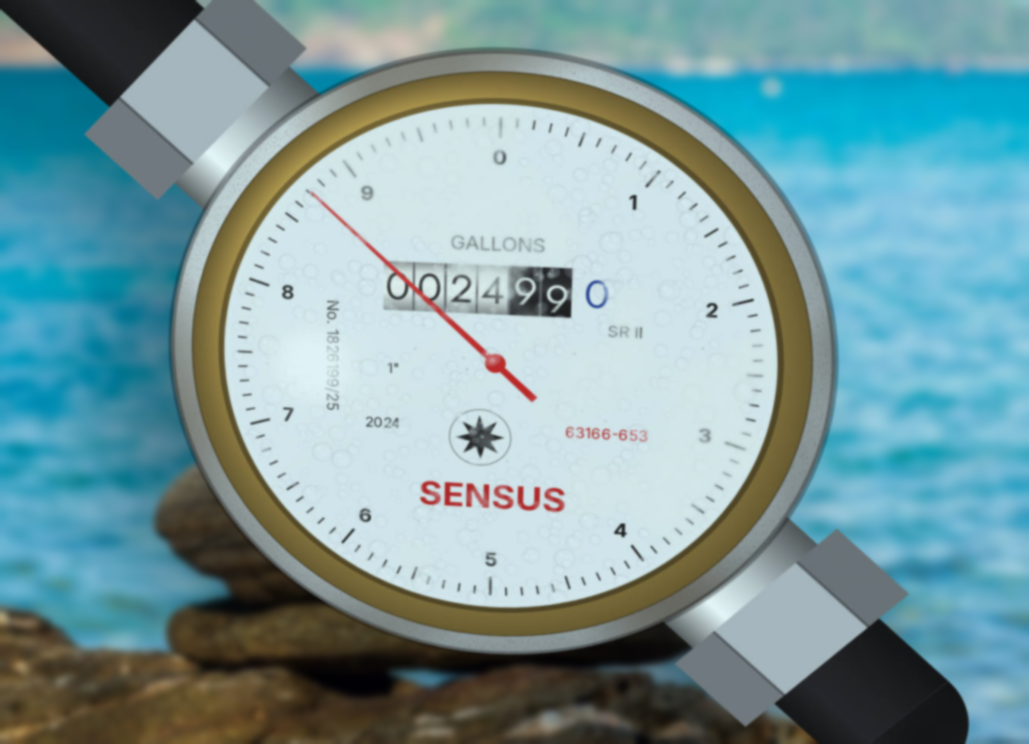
gal 24988.7
